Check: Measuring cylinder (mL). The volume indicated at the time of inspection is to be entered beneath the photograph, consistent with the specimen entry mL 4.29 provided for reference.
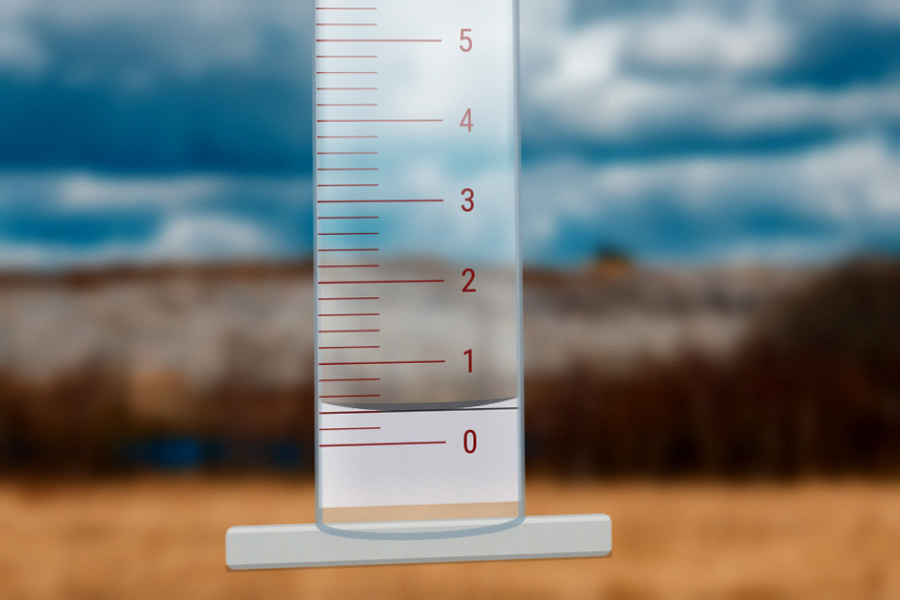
mL 0.4
